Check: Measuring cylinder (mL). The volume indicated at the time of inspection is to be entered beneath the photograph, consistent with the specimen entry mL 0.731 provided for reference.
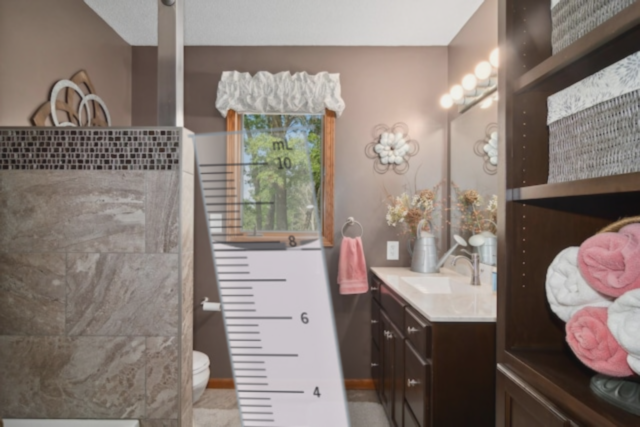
mL 7.8
